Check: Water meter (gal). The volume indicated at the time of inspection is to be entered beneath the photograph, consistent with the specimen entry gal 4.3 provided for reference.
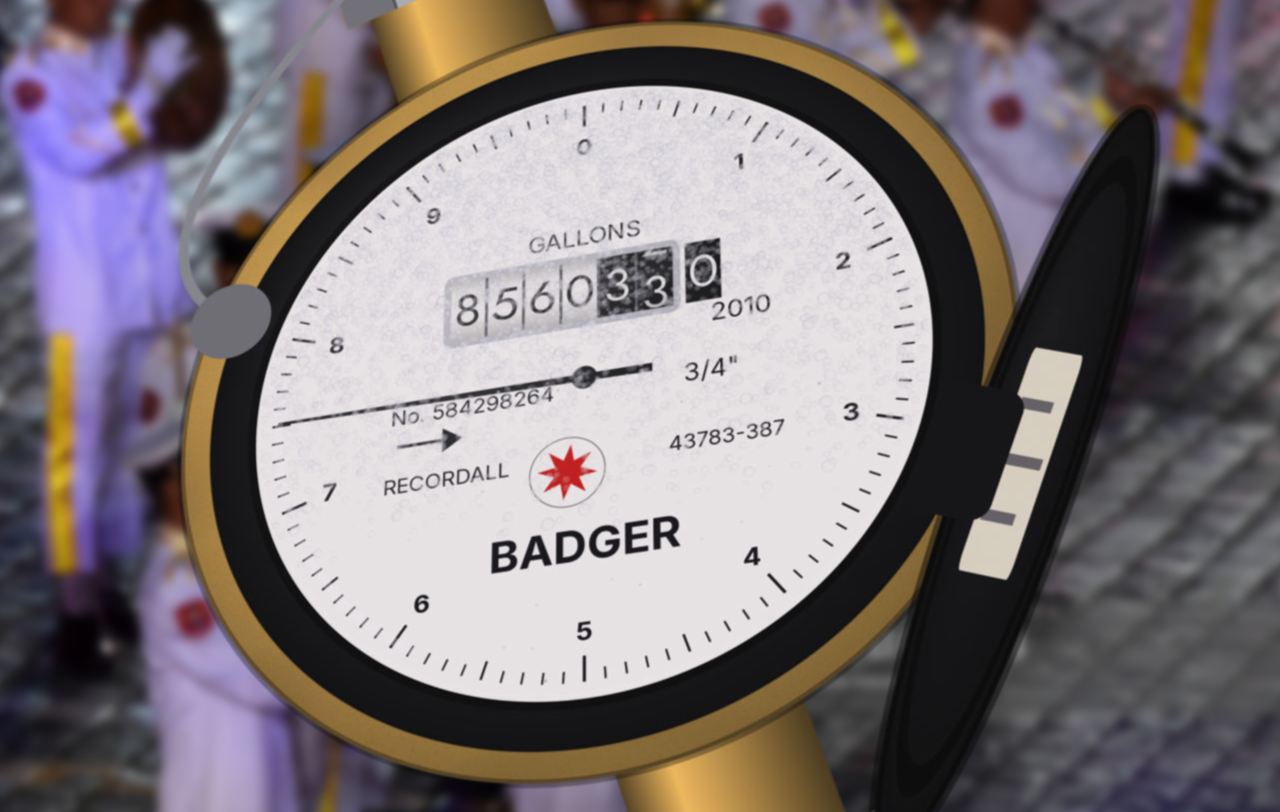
gal 8560327.5
